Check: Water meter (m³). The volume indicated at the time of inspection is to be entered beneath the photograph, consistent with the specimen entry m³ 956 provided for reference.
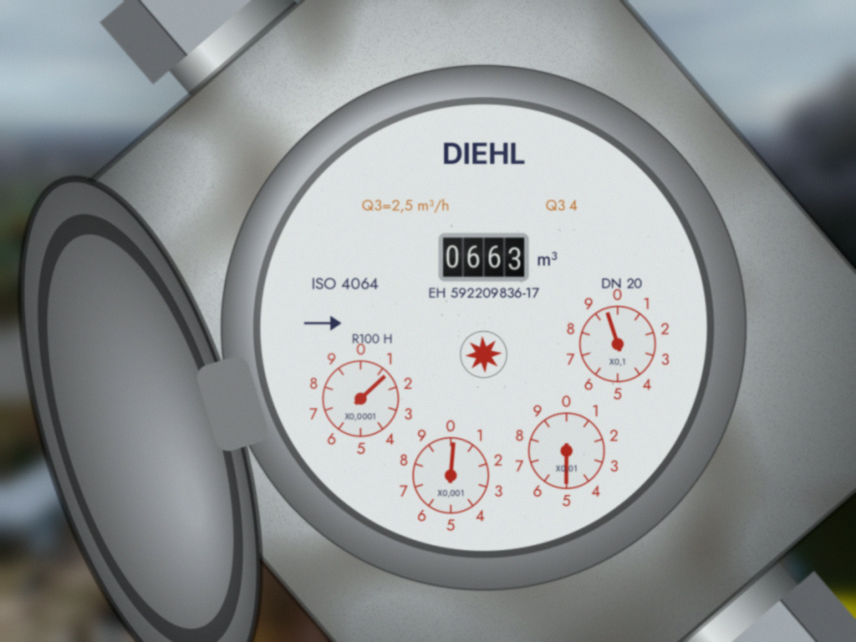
m³ 662.9501
